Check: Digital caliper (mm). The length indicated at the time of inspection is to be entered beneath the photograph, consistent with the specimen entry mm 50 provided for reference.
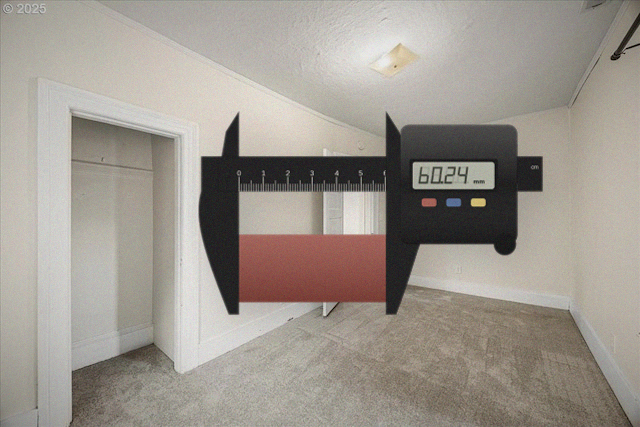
mm 60.24
